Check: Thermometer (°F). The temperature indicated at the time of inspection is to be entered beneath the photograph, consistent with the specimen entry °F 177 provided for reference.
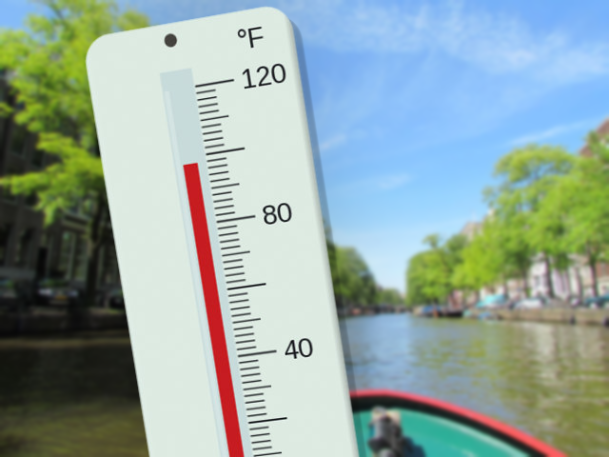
°F 98
